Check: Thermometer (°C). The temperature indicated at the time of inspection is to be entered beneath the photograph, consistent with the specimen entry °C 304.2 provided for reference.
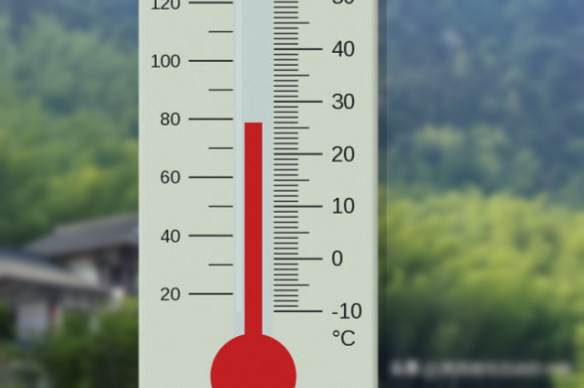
°C 26
